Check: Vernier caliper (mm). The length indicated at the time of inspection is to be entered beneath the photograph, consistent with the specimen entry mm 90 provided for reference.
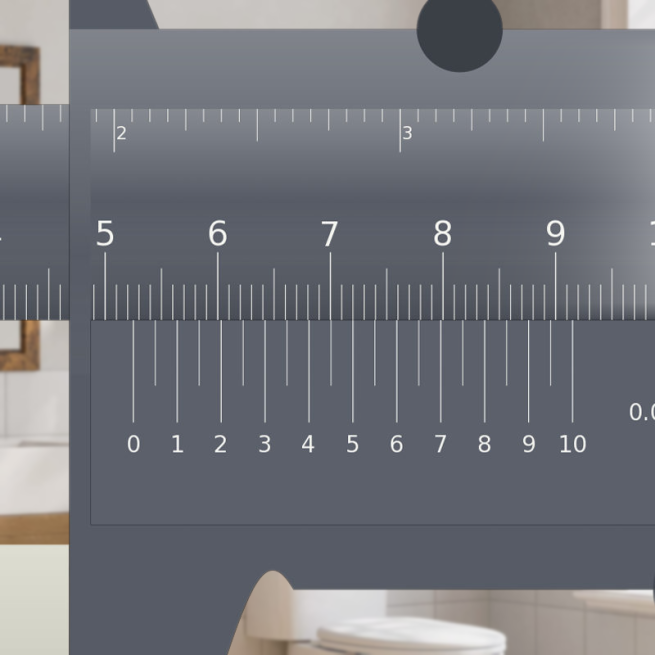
mm 52.5
